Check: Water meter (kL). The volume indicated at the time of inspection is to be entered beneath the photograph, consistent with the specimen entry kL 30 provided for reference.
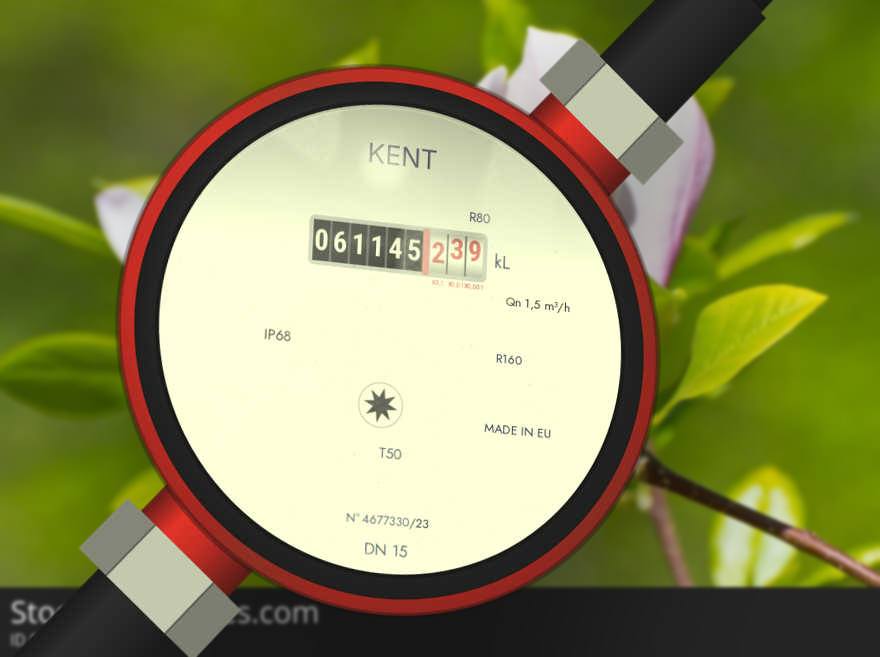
kL 61145.239
